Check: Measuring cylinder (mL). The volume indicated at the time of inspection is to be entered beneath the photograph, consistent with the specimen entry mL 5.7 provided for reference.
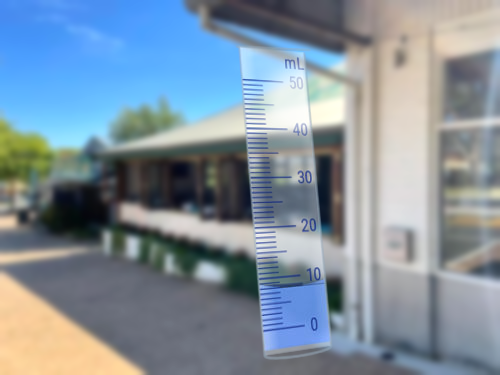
mL 8
